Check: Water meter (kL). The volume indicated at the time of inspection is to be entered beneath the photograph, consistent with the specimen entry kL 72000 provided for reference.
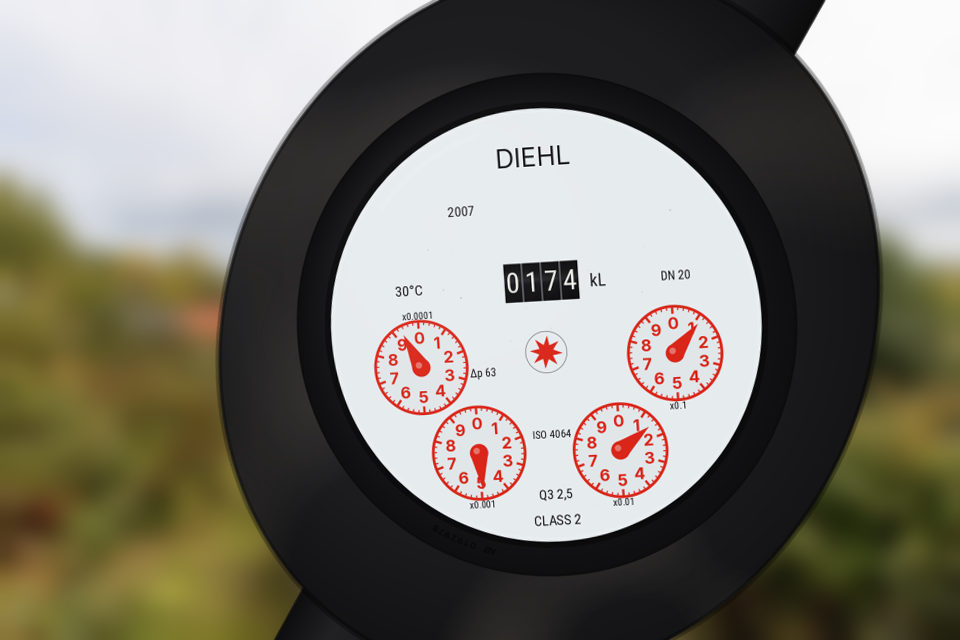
kL 174.1149
